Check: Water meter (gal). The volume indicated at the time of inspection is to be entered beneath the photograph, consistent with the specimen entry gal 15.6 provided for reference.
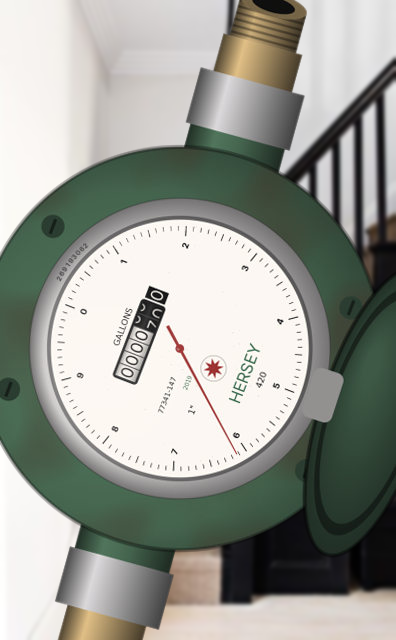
gal 696.1
